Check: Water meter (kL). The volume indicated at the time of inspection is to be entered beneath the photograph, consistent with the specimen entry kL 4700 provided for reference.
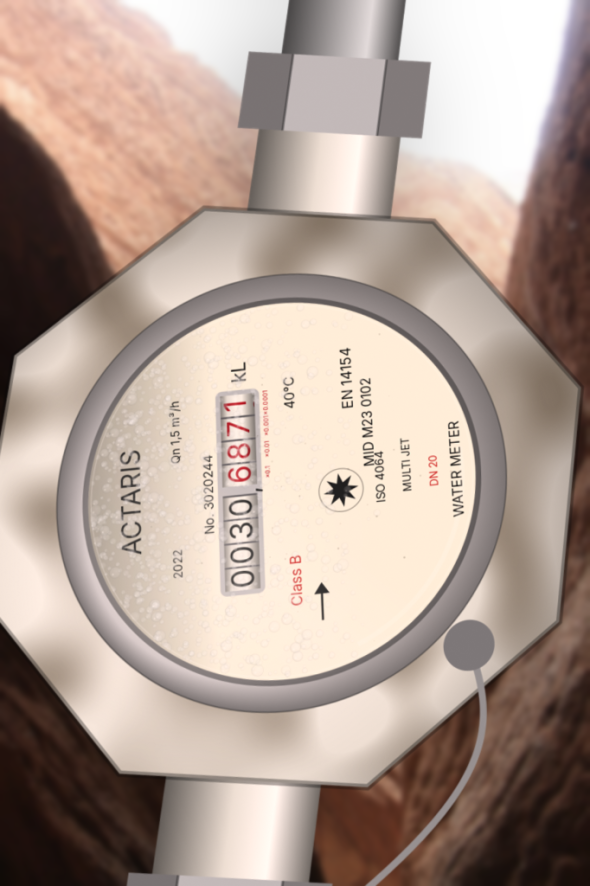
kL 30.6871
